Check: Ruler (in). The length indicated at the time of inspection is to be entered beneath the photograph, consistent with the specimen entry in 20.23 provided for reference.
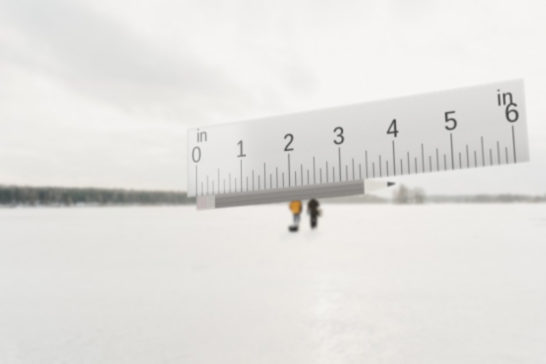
in 4
